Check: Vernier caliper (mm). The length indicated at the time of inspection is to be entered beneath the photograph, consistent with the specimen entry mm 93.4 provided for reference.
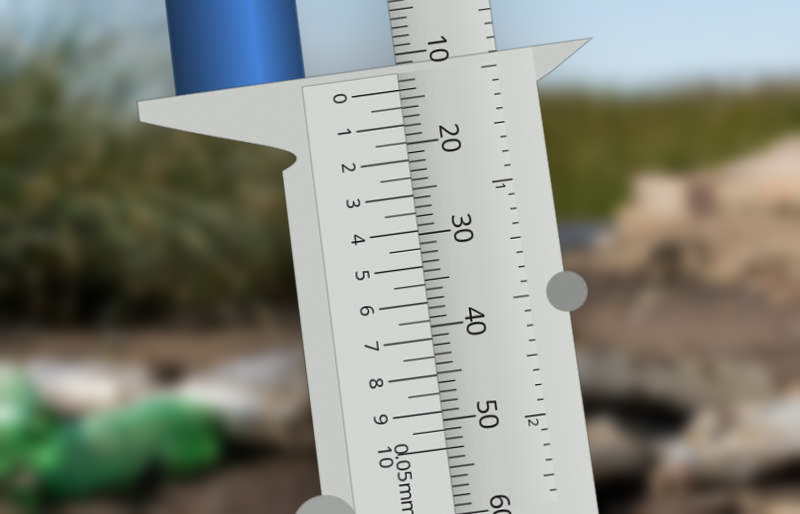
mm 14.0
